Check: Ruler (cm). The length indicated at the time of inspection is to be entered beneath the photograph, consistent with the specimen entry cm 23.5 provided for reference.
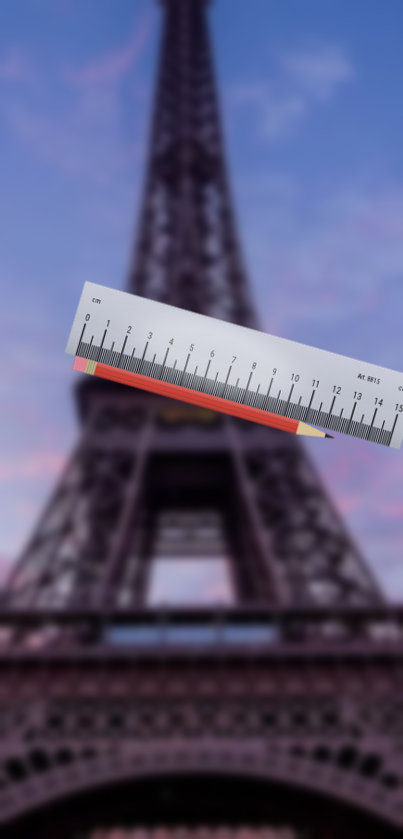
cm 12.5
